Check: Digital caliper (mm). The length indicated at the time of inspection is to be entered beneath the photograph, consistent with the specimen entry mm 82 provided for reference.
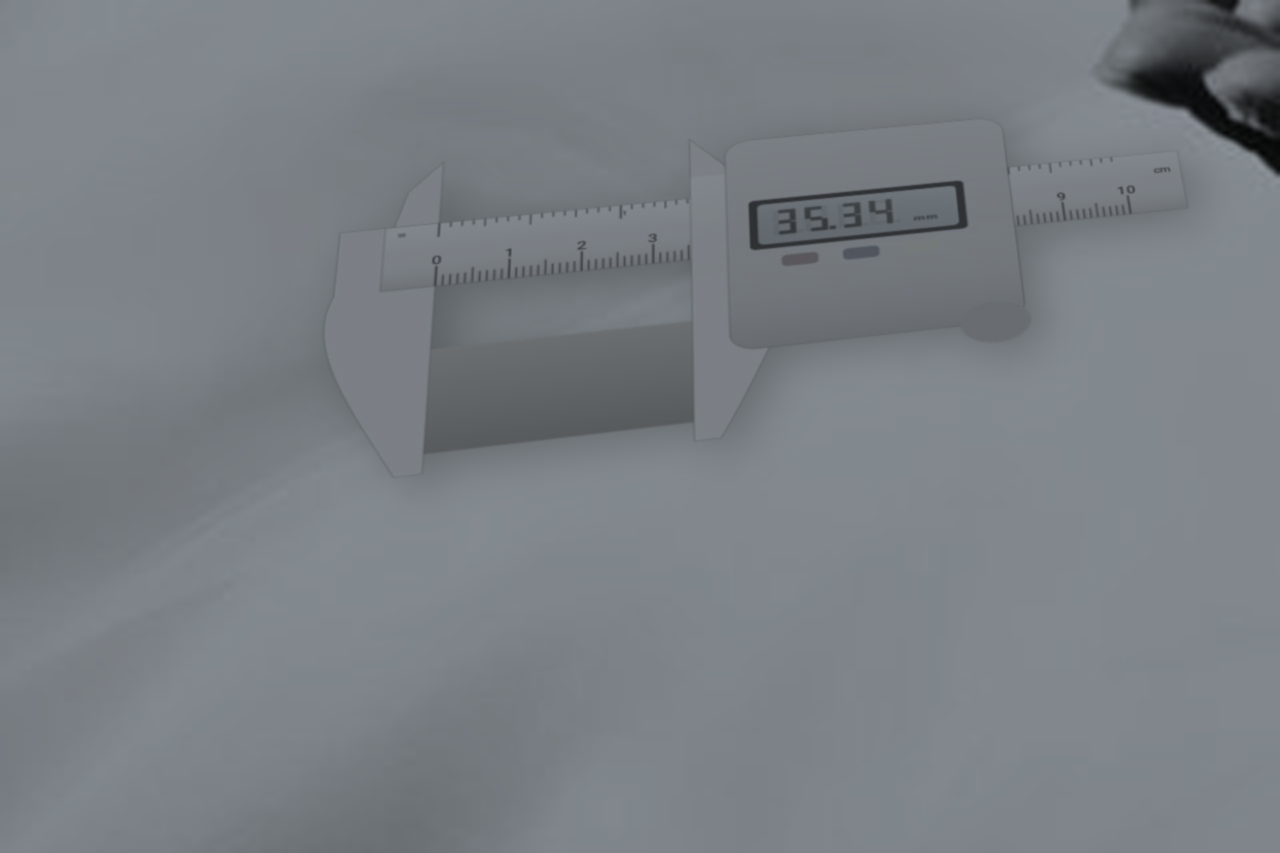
mm 35.34
